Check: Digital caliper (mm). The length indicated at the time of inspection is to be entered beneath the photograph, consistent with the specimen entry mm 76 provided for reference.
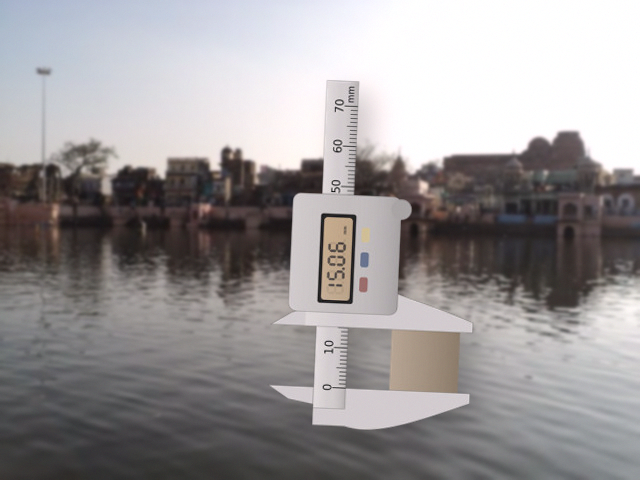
mm 15.06
